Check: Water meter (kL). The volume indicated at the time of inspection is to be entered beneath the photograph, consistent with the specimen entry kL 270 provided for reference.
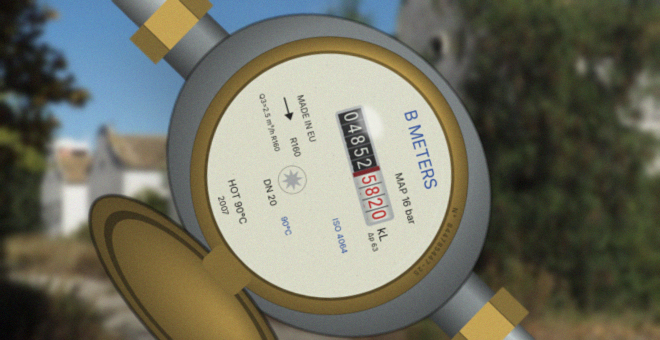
kL 4852.5820
